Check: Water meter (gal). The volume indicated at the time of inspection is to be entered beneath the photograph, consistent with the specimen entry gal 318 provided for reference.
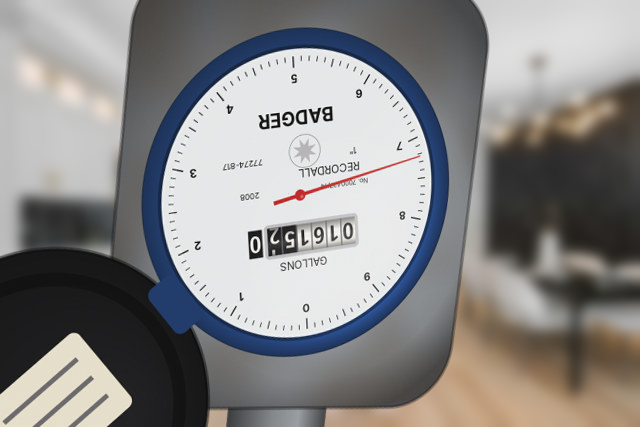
gal 161517.2
